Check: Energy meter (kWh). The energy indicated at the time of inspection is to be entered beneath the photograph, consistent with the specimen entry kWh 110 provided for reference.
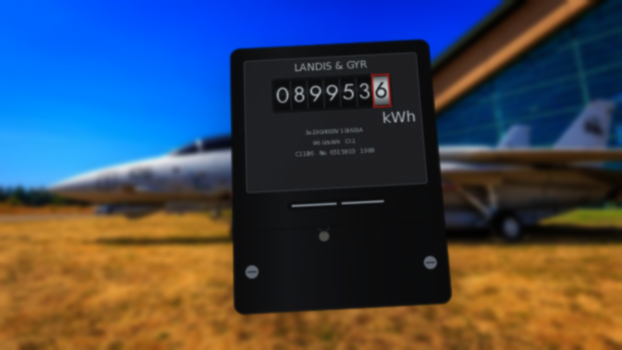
kWh 89953.6
